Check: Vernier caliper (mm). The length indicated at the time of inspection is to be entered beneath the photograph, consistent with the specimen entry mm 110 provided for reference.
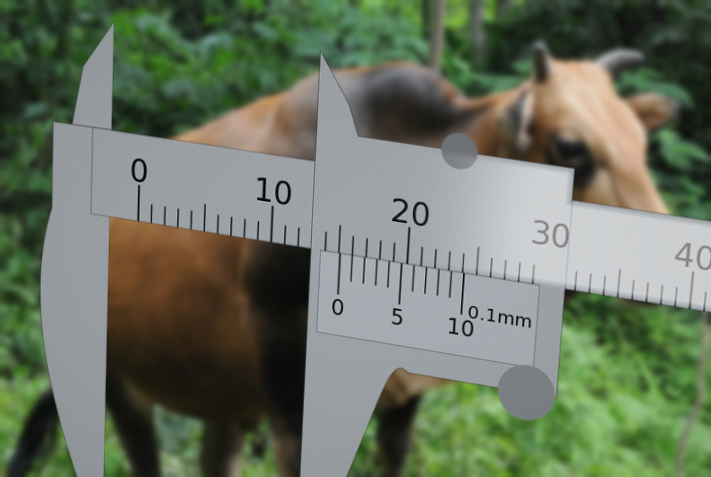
mm 15.1
